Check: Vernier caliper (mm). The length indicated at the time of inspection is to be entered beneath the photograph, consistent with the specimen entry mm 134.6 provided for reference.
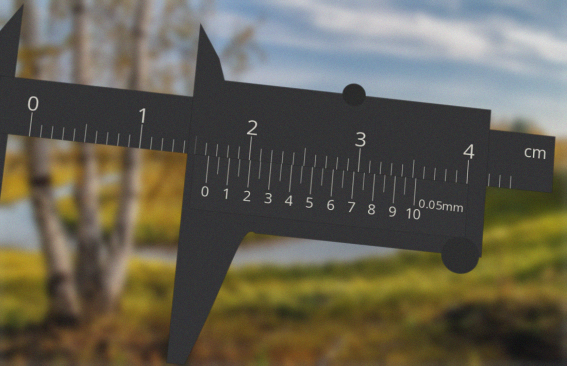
mm 16.3
